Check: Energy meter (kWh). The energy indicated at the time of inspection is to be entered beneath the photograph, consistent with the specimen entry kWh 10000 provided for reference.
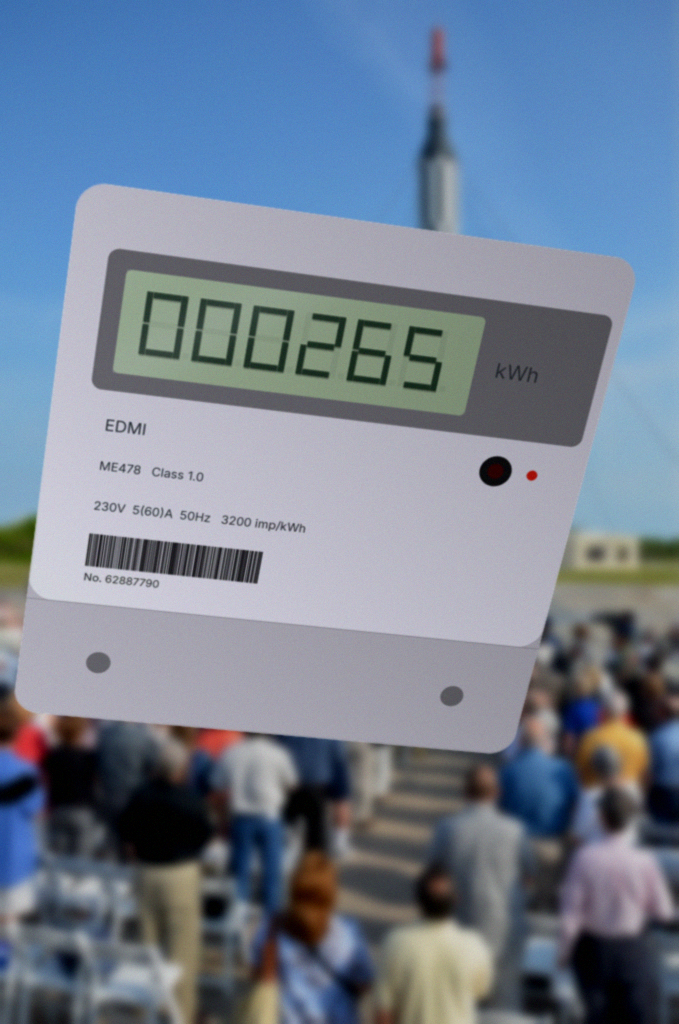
kWh 265
